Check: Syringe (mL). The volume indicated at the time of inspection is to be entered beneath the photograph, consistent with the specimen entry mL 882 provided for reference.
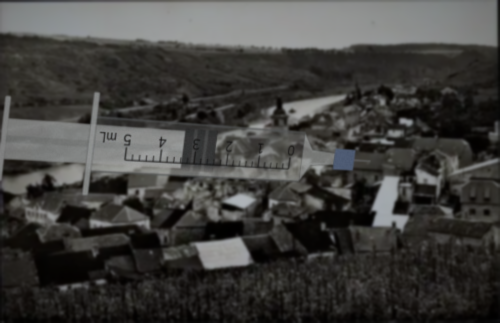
mL 2.4
